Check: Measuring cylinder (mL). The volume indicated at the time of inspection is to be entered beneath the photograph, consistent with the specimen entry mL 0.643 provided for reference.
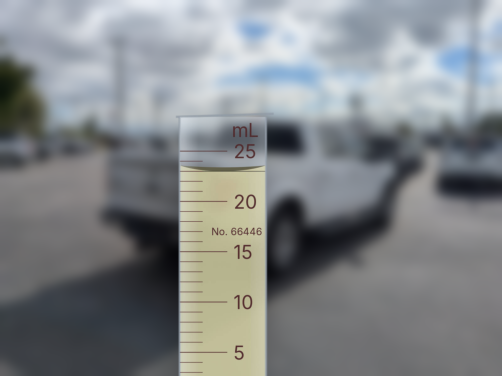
mL 23
